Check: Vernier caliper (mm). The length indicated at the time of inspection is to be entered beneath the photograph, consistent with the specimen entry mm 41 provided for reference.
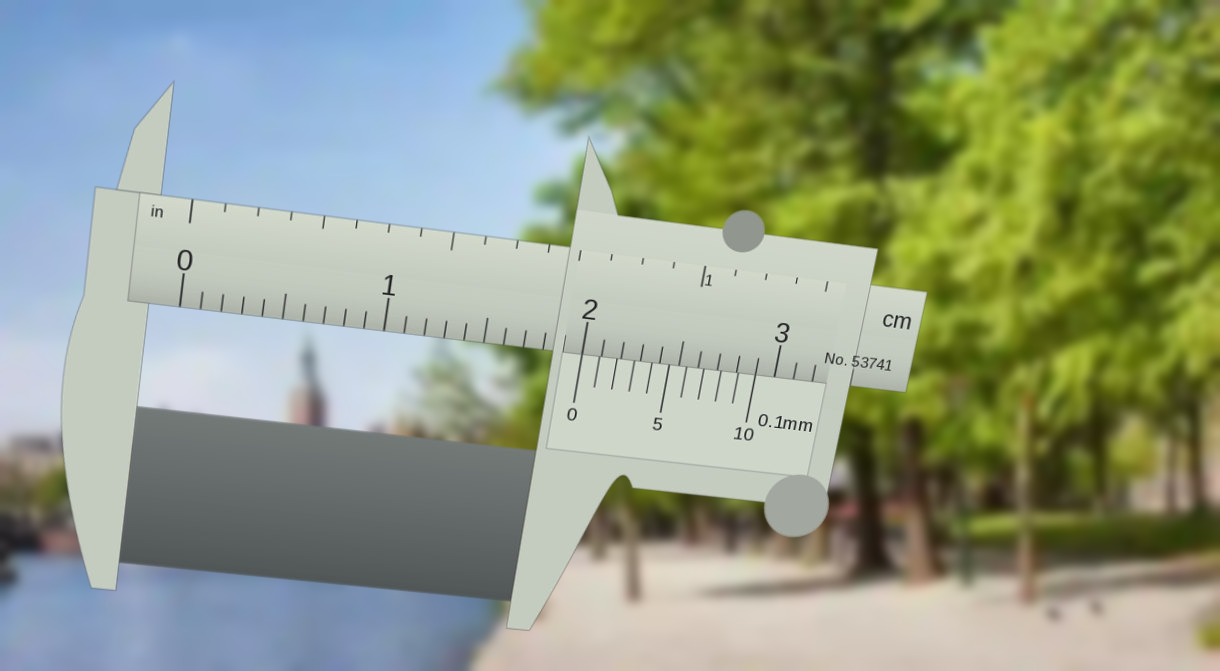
mm 20.0
